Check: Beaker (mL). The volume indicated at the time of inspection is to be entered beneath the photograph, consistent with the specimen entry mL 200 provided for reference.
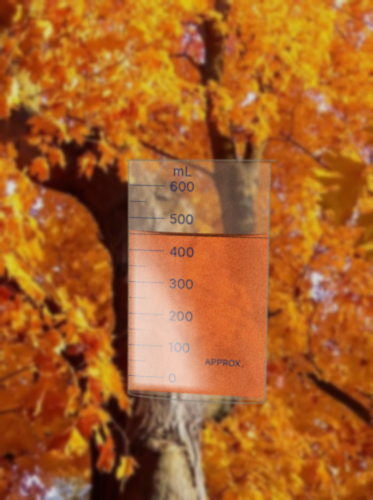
mL 450
